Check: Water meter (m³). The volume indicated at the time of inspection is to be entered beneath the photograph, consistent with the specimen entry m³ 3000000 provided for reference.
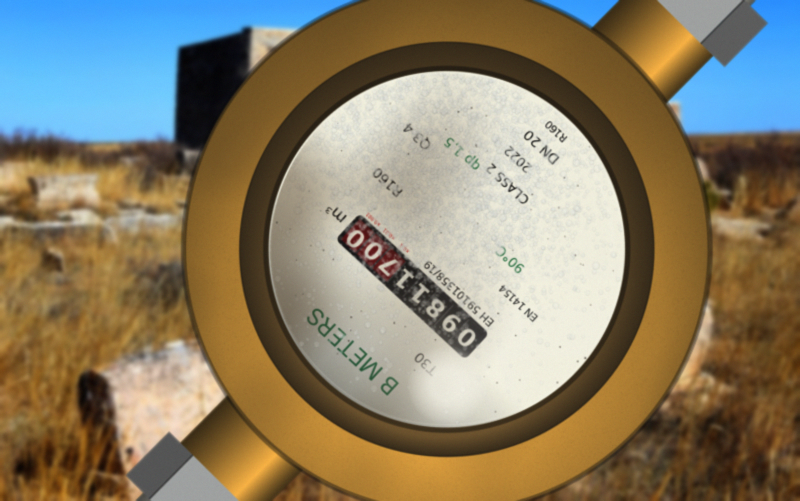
m³ 9811.700
